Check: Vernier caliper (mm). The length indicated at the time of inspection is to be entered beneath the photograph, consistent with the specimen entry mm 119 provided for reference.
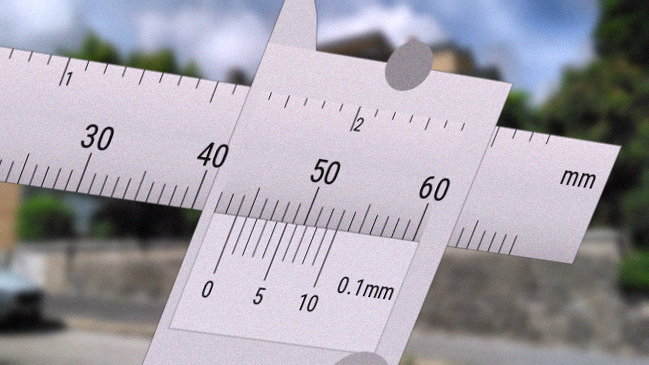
mm 44.0
